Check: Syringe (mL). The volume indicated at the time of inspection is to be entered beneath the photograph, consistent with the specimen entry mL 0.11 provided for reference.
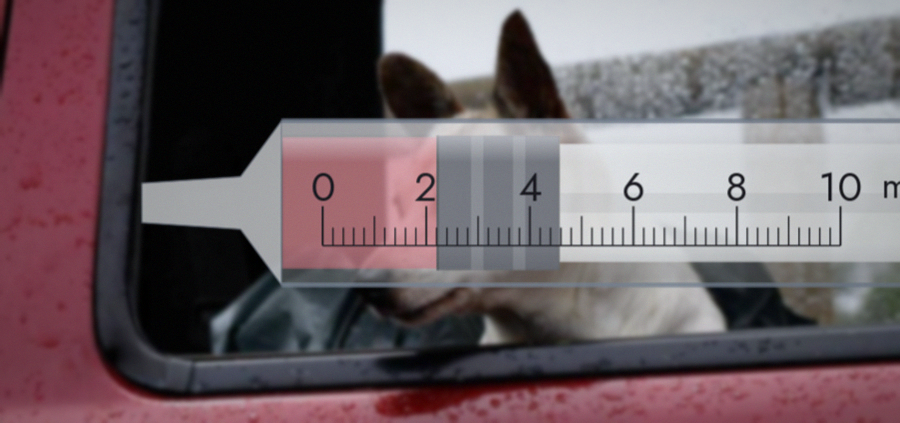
mL 2.2
